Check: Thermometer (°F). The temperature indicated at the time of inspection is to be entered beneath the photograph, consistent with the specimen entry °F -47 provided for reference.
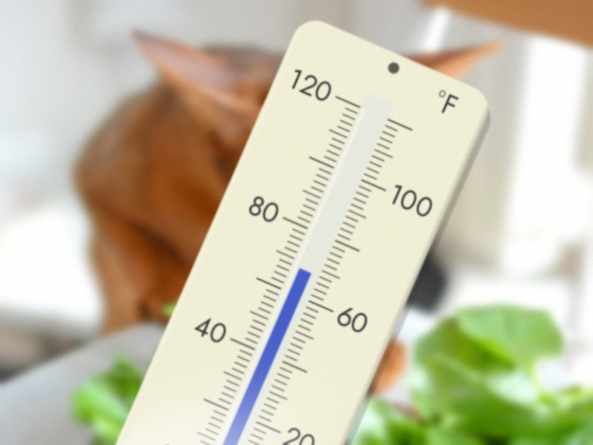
°F 68
